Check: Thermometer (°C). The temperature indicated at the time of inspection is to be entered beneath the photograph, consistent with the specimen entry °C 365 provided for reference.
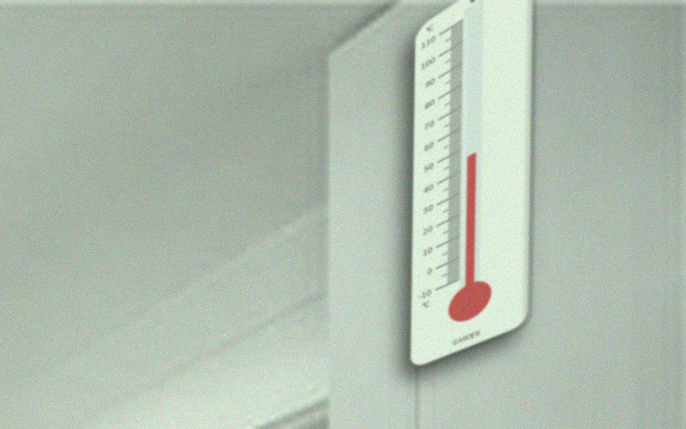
°C 45
